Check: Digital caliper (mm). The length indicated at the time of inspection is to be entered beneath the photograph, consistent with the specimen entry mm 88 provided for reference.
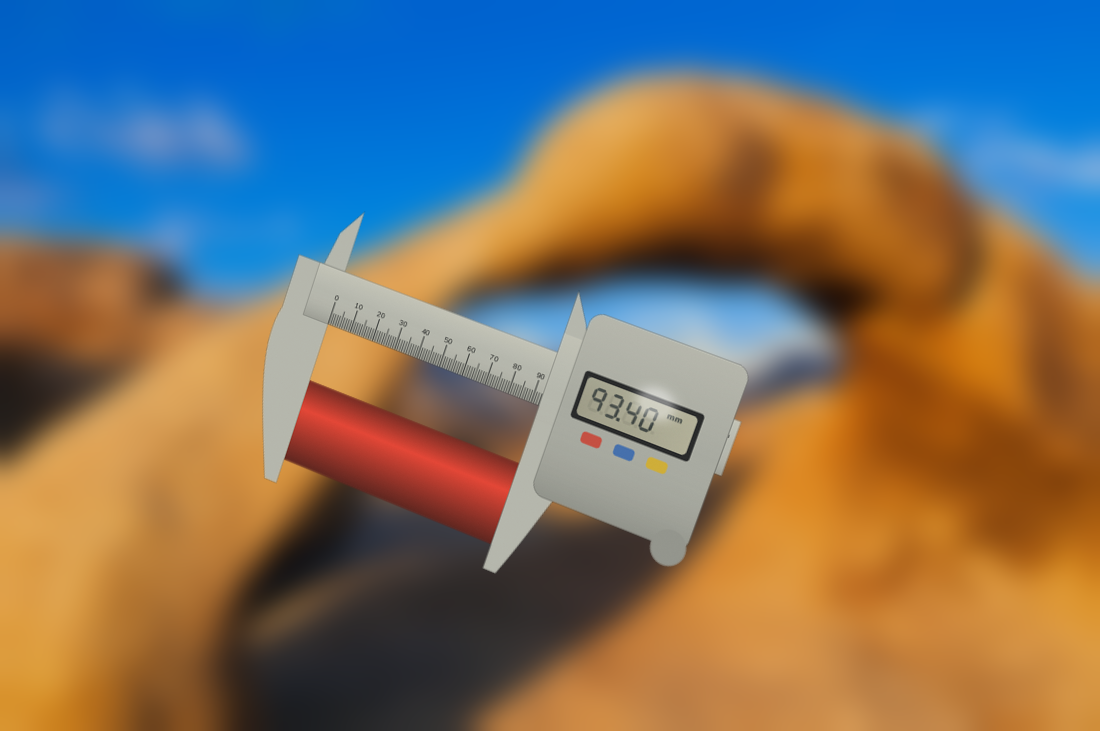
mm 93.40
